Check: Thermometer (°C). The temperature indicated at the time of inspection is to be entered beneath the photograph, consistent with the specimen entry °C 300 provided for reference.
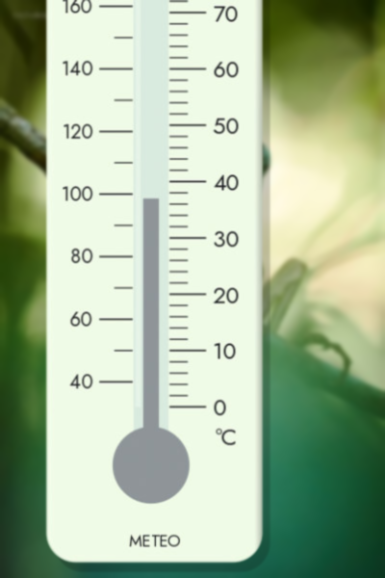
°C 37
